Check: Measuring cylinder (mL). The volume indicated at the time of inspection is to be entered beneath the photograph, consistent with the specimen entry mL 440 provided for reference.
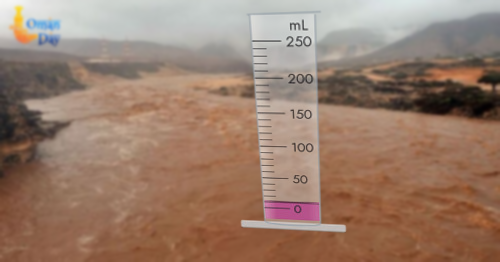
mL 10
